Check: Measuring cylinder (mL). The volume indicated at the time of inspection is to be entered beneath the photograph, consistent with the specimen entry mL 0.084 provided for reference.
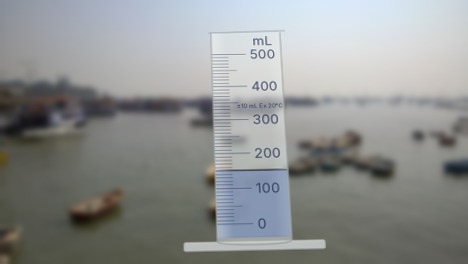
mL 150
